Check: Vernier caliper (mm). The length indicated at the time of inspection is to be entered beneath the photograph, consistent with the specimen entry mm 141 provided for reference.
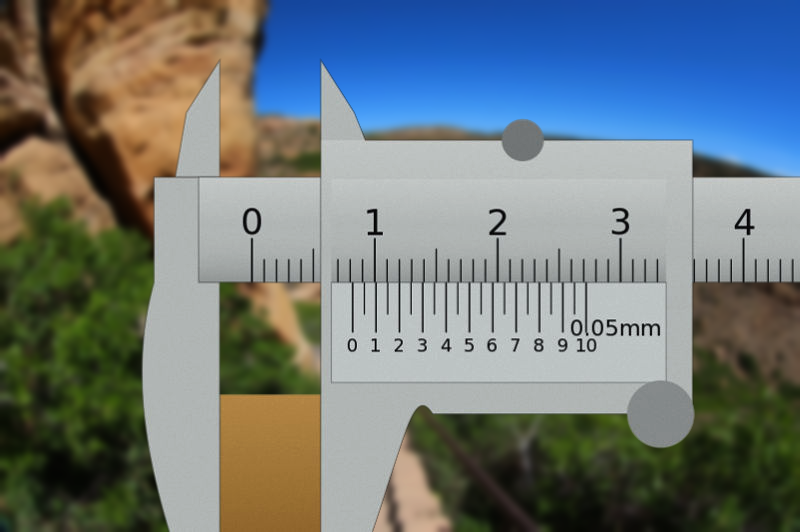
mm 8.2
